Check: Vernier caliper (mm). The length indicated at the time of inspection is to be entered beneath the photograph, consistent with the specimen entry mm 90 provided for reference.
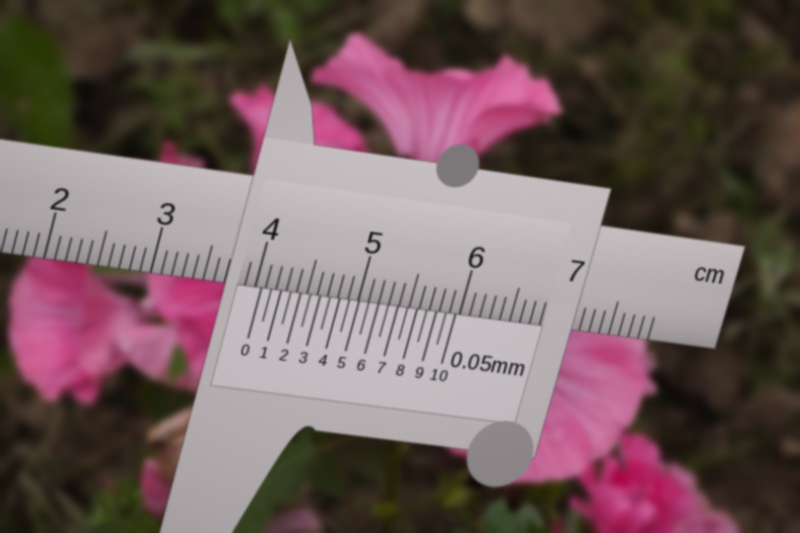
mm 40.6
